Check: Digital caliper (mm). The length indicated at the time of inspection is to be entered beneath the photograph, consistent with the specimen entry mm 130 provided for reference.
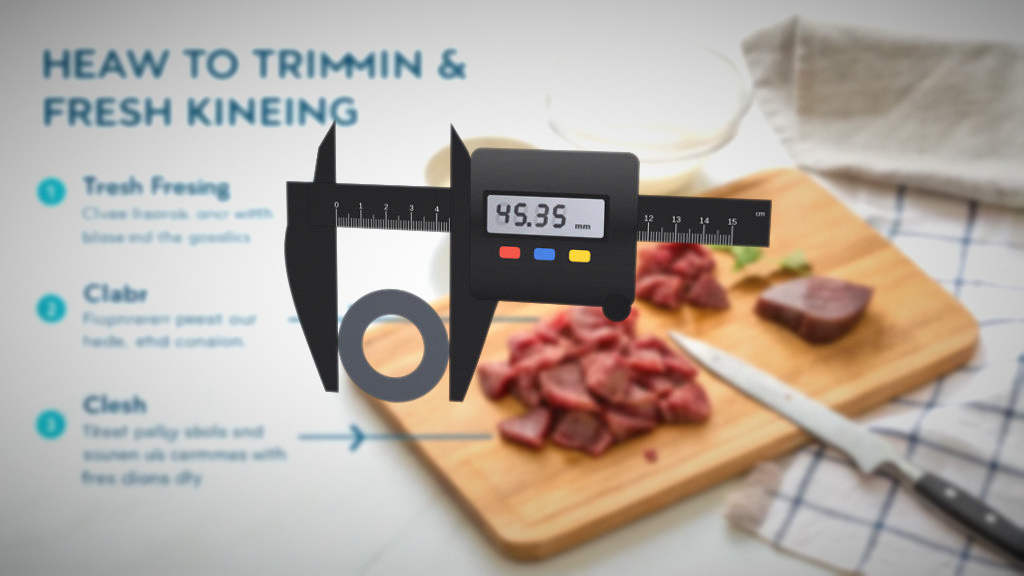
mm 45.35
